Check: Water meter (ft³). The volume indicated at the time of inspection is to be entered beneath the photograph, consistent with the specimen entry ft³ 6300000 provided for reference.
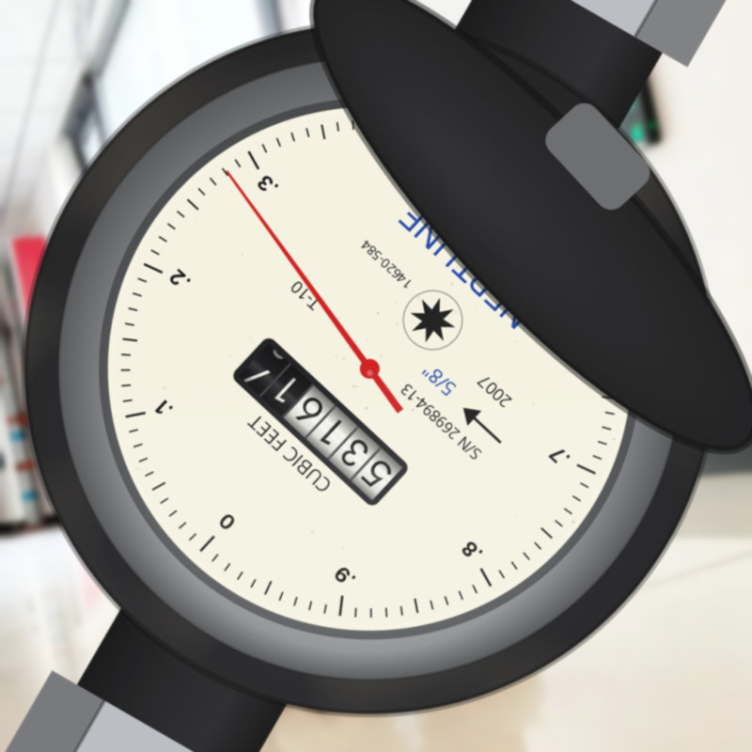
ft³ 531617.28
